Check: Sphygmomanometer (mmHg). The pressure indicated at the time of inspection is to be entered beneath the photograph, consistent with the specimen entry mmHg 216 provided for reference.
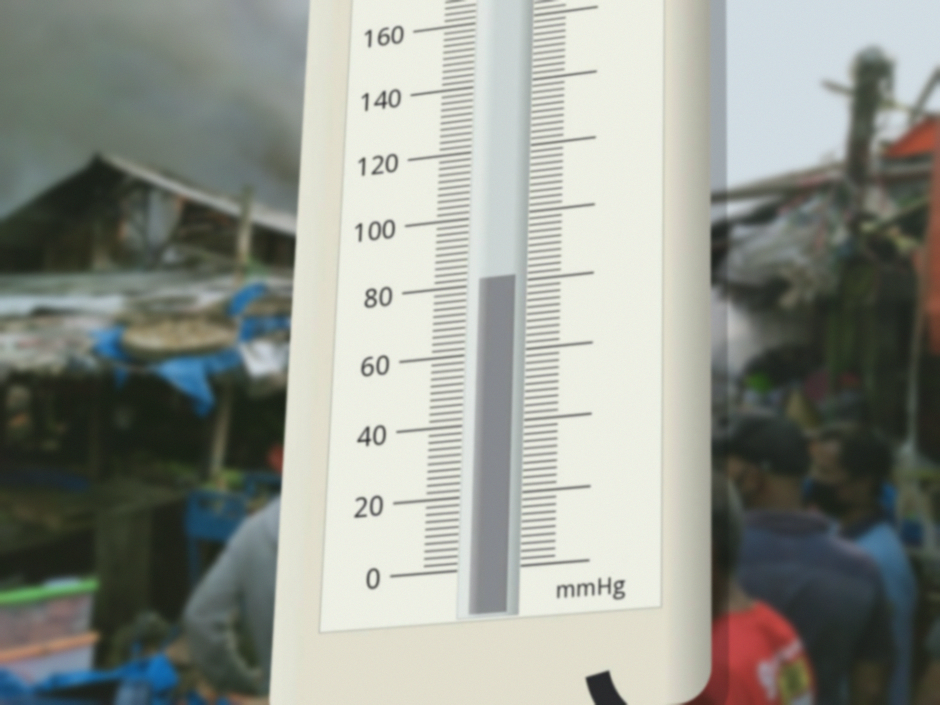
mmHg 82
